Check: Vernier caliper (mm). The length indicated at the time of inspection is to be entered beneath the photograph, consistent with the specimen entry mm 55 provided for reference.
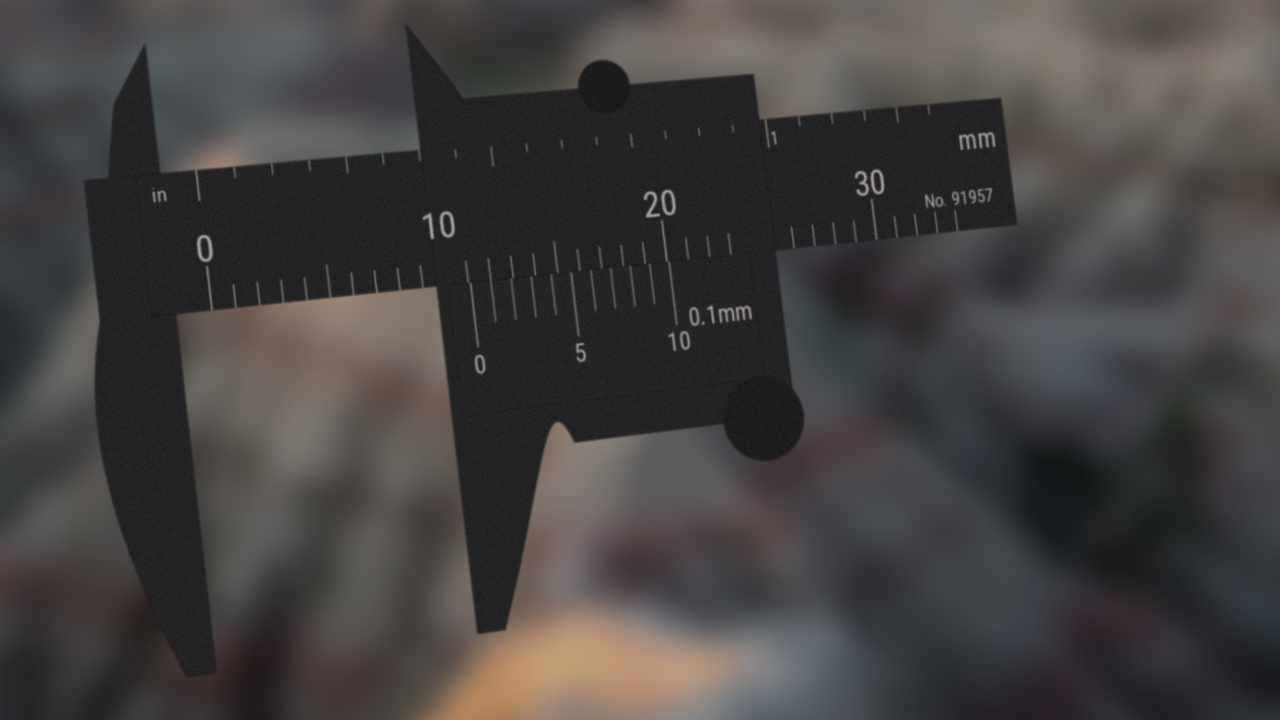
mm 11.1
